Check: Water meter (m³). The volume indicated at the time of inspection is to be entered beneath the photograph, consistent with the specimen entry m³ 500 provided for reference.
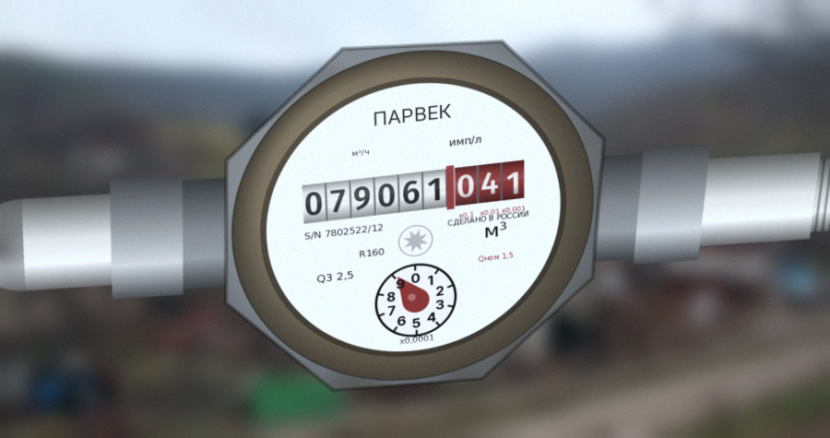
m³ 79061.0409
